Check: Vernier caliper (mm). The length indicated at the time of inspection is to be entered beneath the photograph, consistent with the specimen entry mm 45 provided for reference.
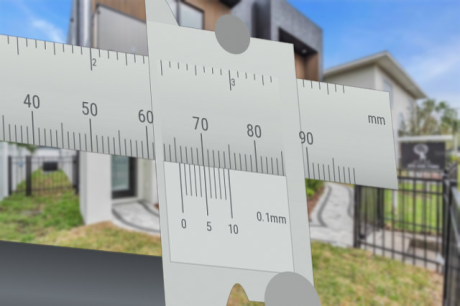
mm 65.6
